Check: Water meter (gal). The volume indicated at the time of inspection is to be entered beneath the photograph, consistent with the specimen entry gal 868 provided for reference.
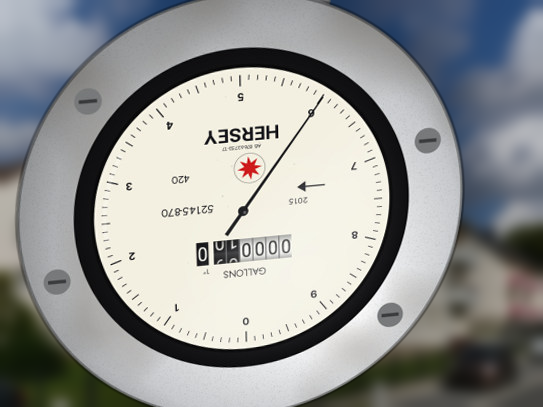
gal 96.0
